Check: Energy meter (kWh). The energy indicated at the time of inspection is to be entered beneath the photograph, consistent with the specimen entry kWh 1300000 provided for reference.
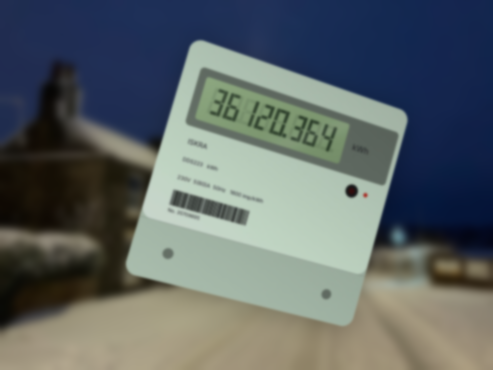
kWh 36120.364
